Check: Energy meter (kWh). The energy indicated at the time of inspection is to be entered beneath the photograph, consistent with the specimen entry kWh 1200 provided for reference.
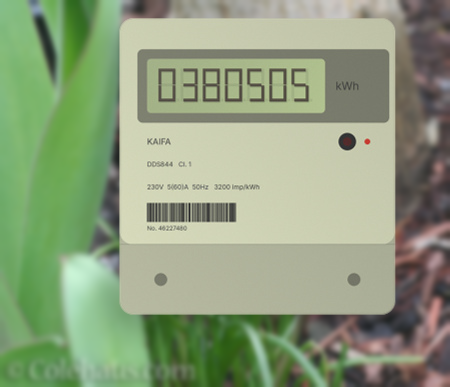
kWh 380505
